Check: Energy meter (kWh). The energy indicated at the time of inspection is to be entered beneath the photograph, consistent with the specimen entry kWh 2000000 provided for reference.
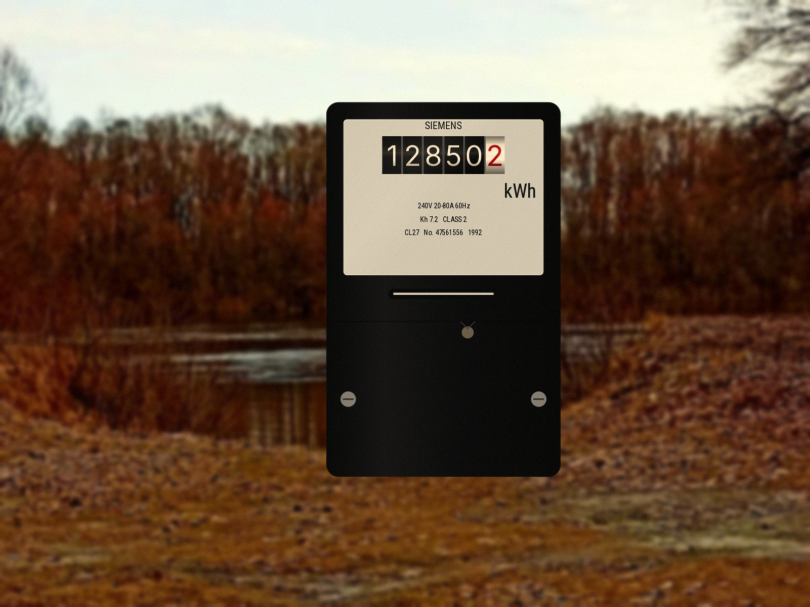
kWh 12850.2
